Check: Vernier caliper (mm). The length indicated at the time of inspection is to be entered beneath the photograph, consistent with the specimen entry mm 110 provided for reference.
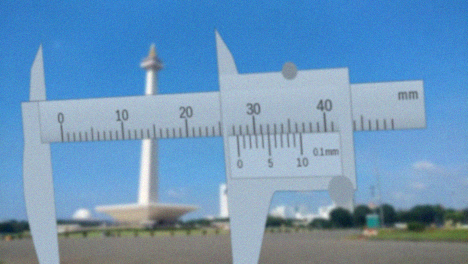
mm 27.5
